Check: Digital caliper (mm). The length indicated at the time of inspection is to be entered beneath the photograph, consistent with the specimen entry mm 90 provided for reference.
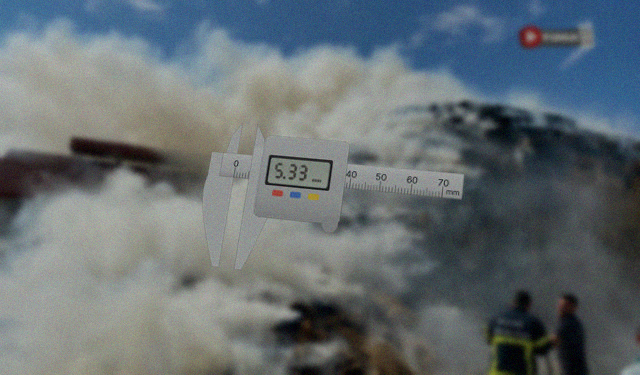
mm 5.33
